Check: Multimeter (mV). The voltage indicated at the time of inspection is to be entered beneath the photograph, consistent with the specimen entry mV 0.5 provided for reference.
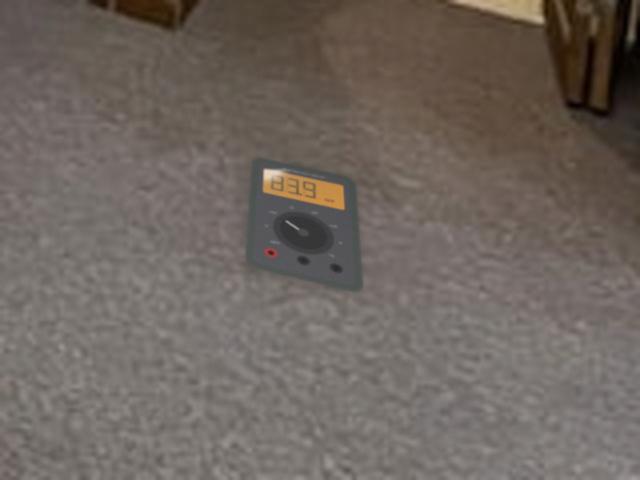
mV 83.9
